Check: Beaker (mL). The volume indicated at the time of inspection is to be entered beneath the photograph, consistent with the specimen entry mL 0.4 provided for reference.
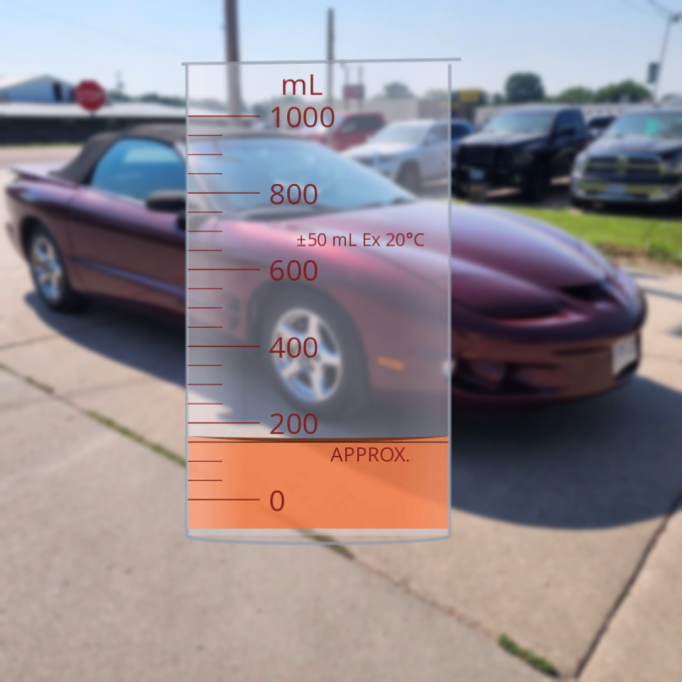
mL 150
